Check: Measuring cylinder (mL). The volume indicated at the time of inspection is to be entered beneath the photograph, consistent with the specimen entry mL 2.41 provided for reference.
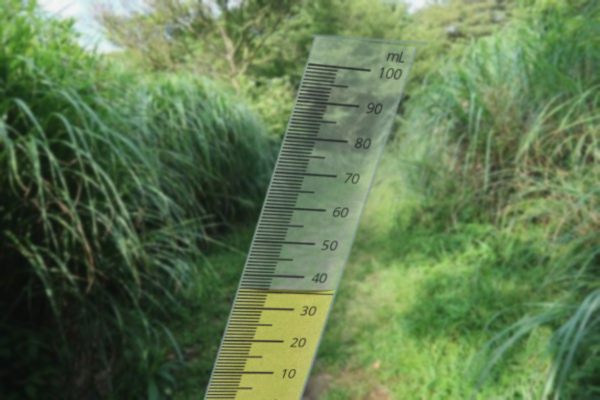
mL 35
